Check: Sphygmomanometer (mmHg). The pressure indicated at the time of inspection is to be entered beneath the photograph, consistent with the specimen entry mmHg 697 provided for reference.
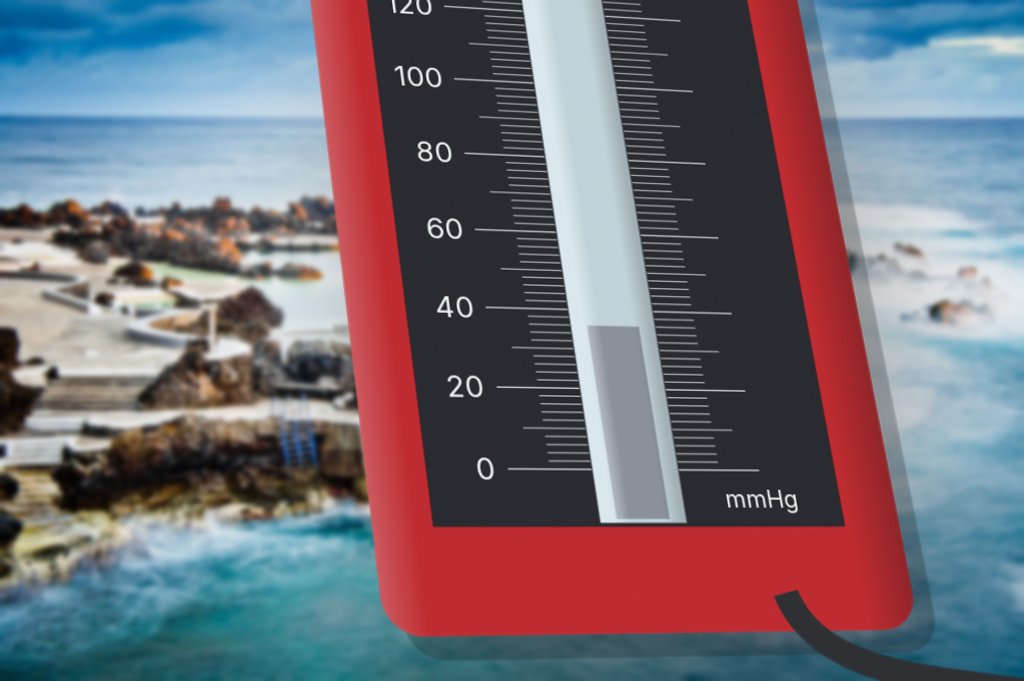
mmHg 36
